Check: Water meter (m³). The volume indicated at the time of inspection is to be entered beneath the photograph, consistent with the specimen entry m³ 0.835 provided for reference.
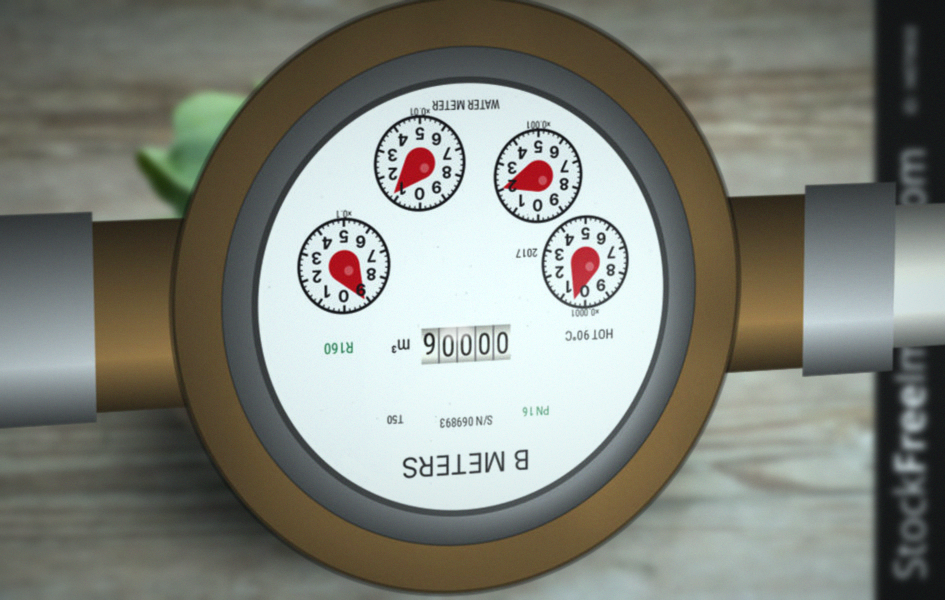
m³ 5.9120
